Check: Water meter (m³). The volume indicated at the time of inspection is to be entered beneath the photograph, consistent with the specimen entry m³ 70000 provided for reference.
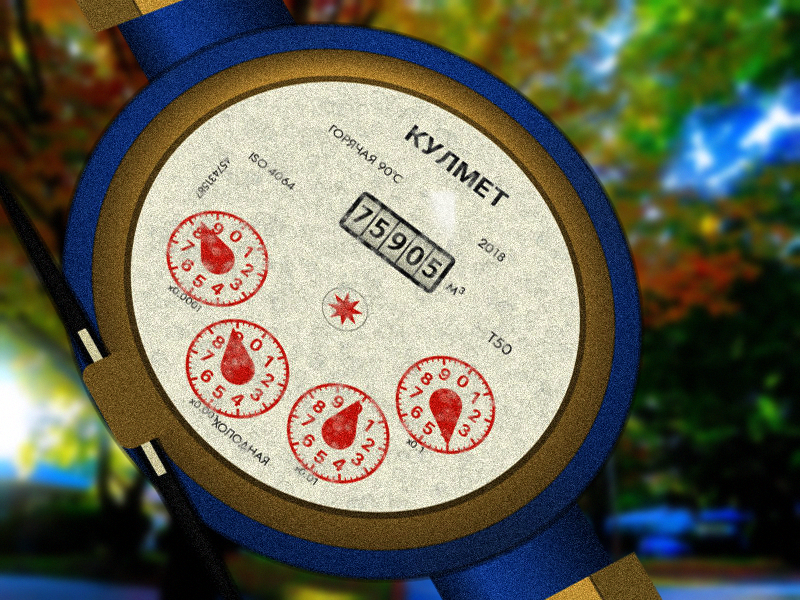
m³ 75905.3988
